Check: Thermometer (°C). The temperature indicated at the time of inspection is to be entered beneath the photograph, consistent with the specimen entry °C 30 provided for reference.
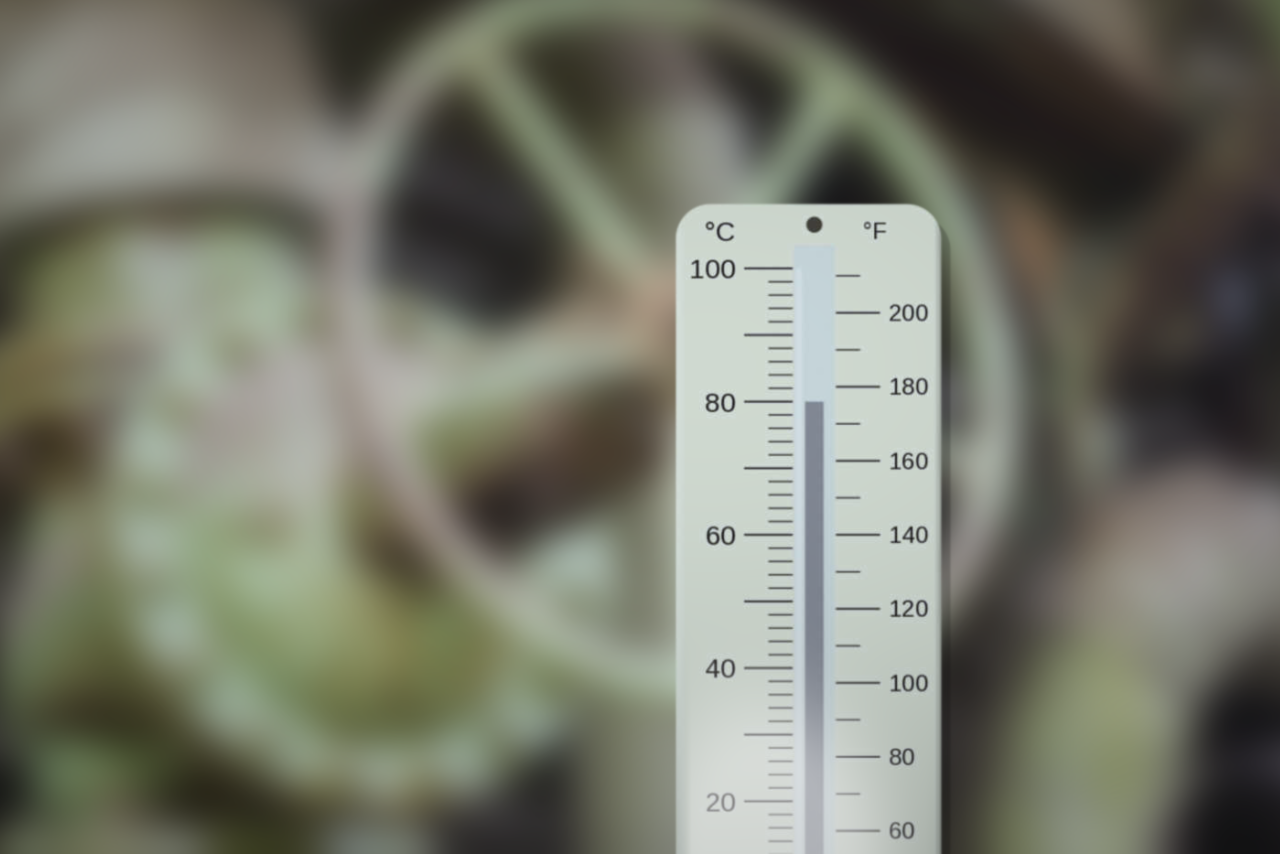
°C 80
